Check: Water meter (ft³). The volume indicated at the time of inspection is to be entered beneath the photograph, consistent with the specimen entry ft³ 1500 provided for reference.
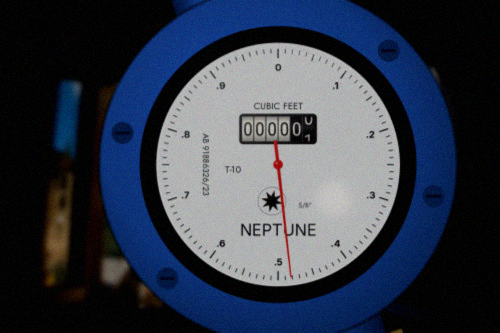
ft³ 0.48
